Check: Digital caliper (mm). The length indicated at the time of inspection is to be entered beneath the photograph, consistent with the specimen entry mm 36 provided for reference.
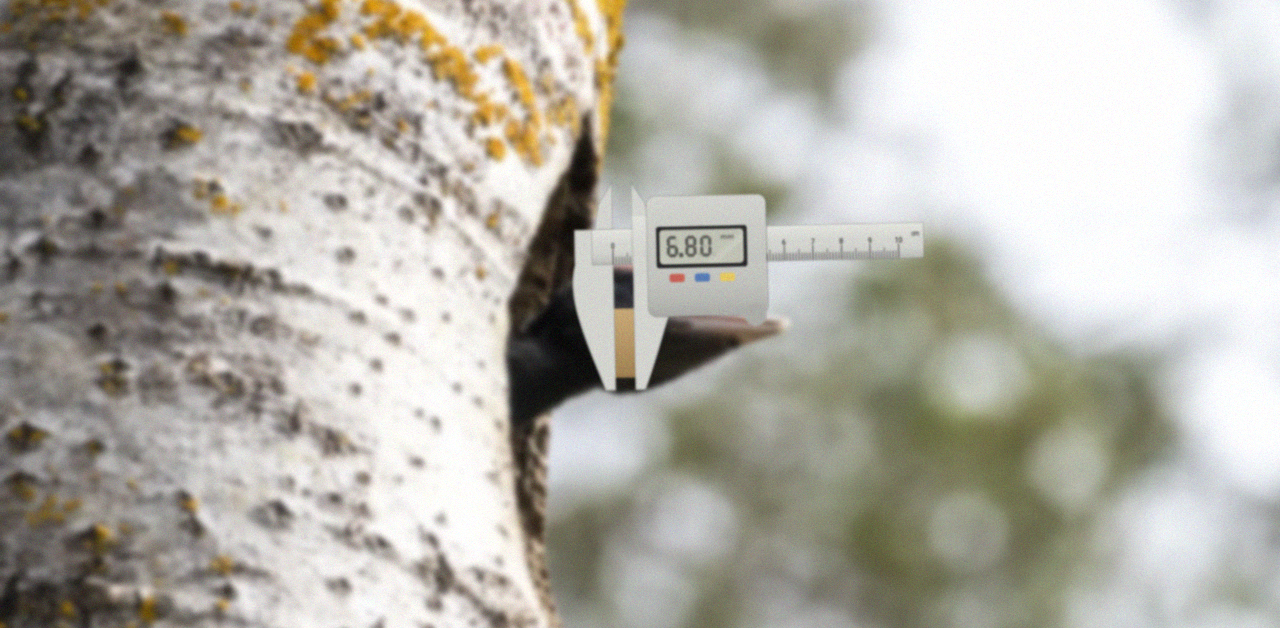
mm 6.80
